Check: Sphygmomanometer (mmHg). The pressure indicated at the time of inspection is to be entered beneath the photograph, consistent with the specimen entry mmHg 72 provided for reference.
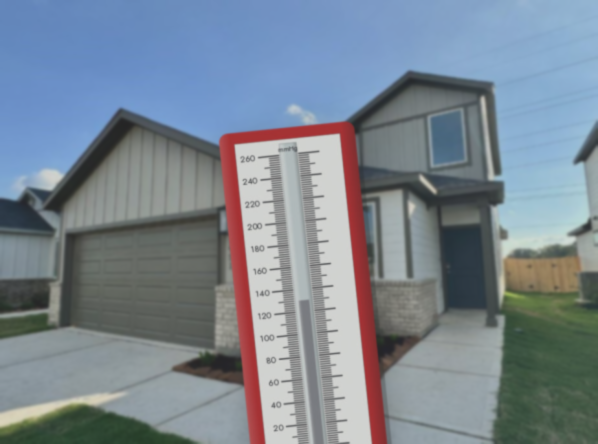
mmHg 130
